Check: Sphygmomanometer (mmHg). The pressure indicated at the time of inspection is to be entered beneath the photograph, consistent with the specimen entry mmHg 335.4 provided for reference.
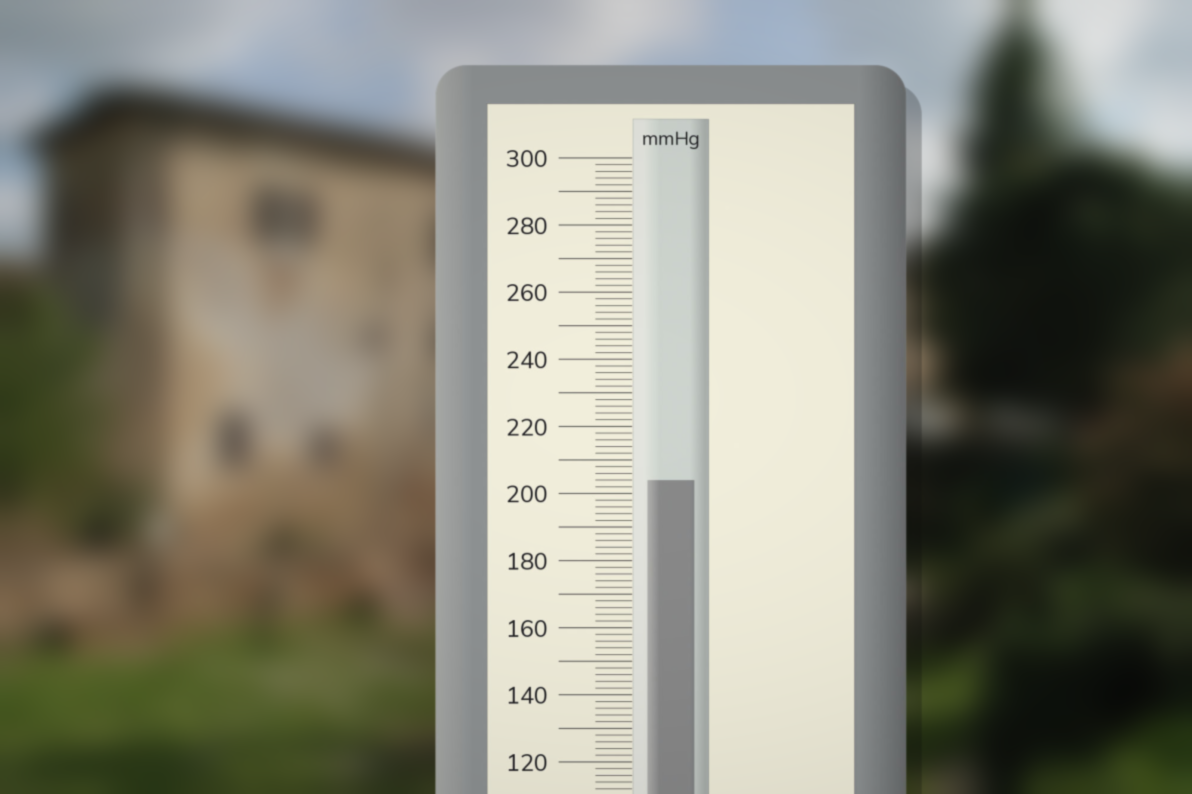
mmHg 204
